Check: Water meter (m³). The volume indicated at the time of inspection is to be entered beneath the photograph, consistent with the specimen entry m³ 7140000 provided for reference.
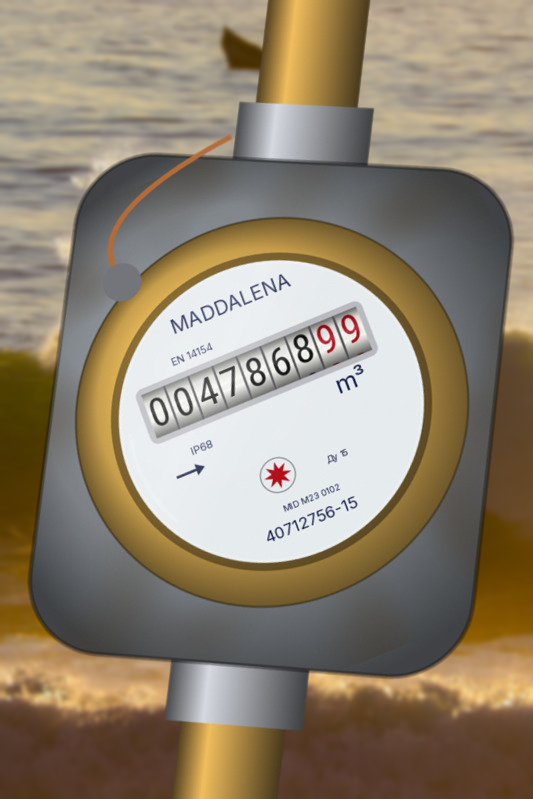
m³ 47868.99
